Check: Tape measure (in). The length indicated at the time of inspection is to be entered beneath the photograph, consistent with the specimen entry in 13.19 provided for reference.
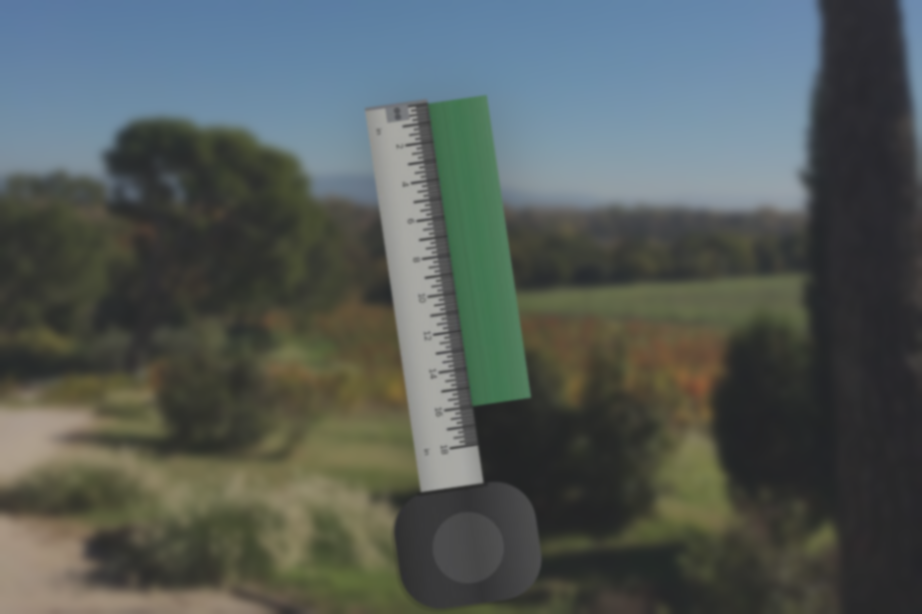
in 16
